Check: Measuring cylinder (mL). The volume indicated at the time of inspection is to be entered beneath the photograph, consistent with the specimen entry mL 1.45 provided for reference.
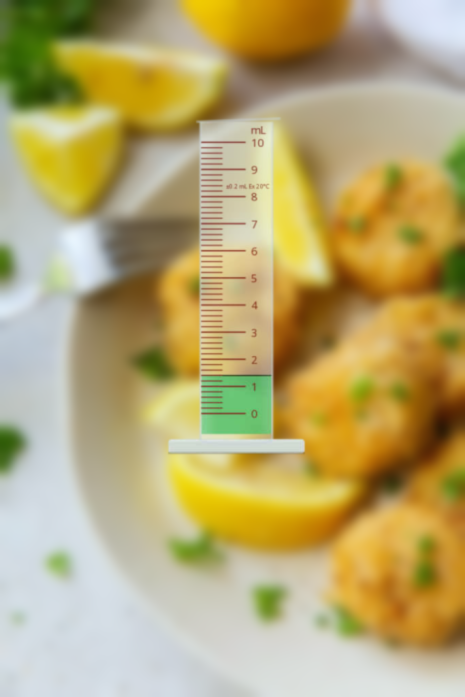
mL 1.4
